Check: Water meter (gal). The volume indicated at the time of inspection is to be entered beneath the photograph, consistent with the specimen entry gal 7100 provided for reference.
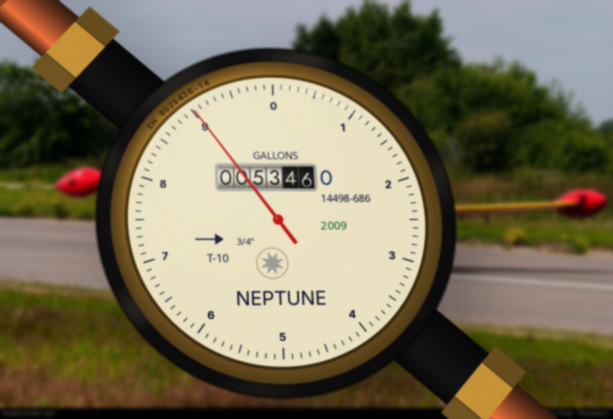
gal 53459.0
